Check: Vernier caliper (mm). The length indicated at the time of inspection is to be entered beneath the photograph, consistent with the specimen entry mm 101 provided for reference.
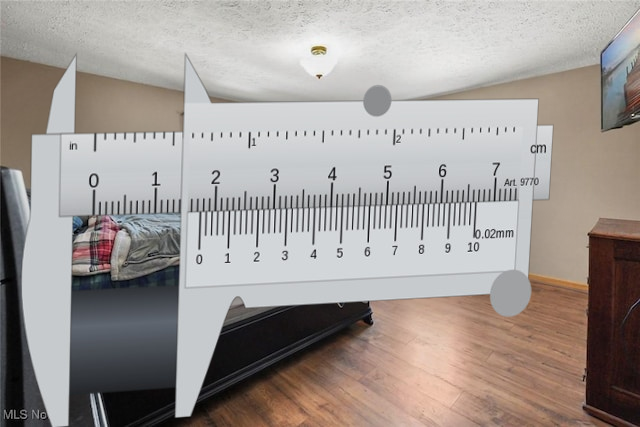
mm 17.5
